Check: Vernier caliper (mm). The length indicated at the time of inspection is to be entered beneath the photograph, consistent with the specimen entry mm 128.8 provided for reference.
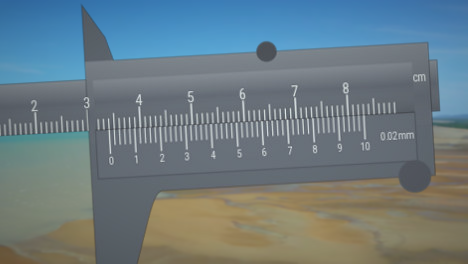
mm 34.0
